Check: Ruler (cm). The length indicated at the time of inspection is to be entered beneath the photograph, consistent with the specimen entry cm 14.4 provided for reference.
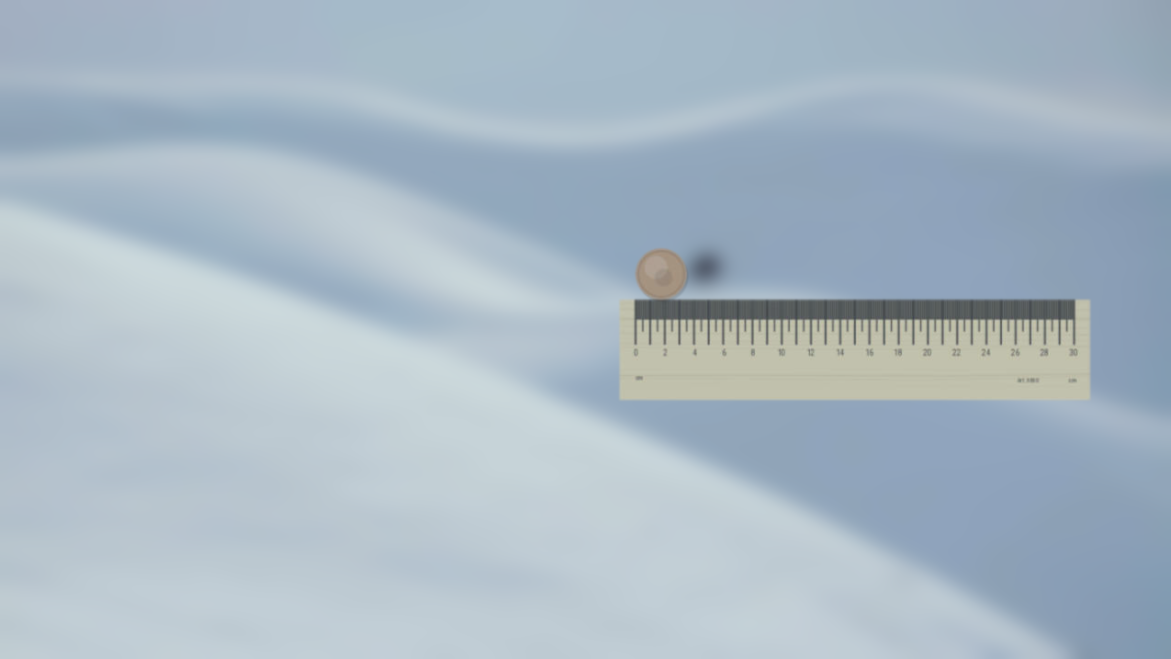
cm 3.5
